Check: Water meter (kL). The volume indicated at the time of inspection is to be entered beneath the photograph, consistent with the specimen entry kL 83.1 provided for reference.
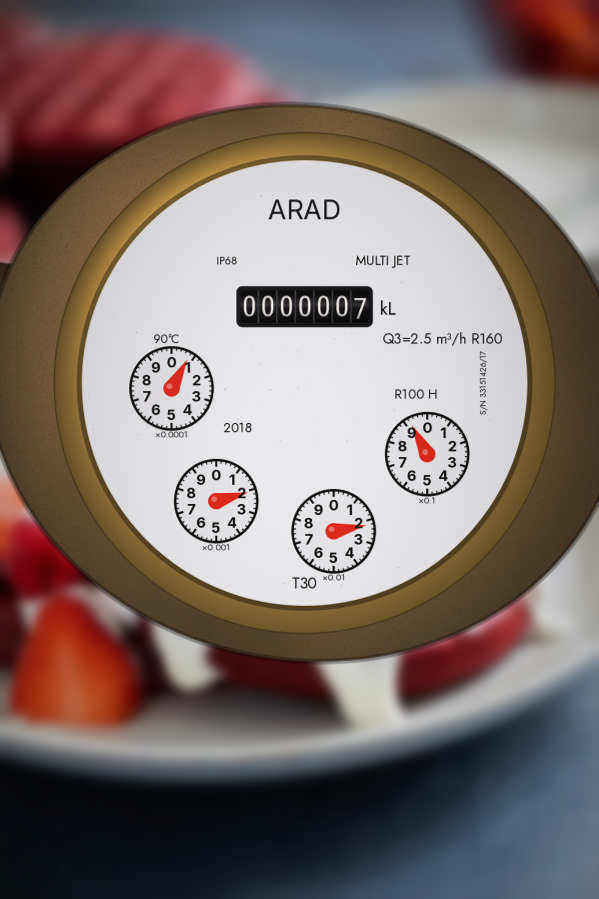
kL 6.9220
